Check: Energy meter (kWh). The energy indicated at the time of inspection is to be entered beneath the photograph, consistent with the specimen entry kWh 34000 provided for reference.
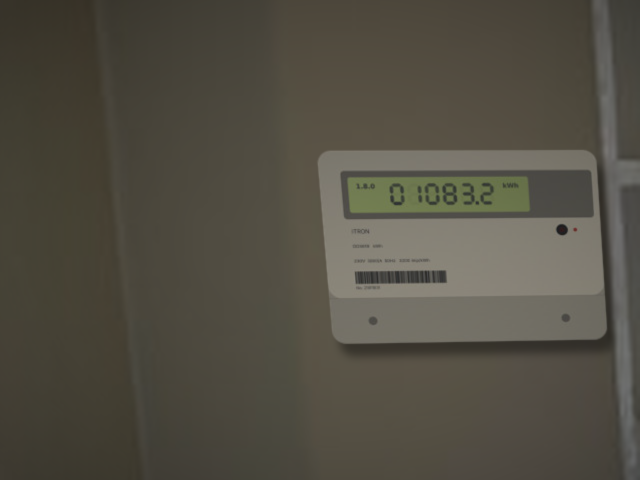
kWh 1083.2
